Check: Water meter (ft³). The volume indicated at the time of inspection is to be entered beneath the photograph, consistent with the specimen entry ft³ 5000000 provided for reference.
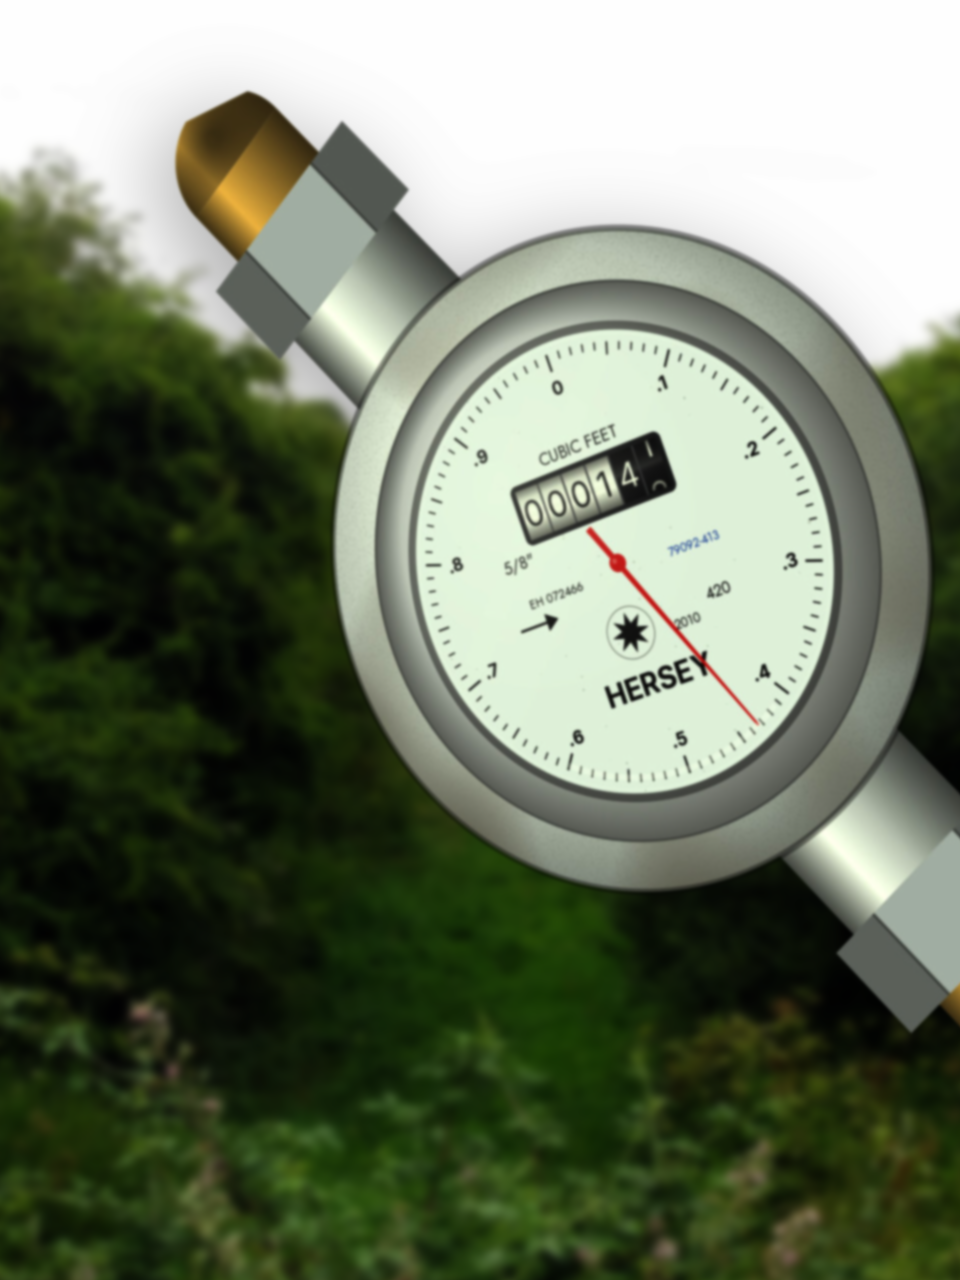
ft³ 141.43
